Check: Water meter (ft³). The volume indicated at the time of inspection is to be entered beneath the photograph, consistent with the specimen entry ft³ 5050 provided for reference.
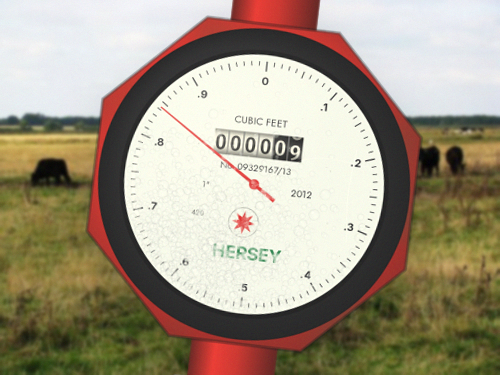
ft³ 8.84
